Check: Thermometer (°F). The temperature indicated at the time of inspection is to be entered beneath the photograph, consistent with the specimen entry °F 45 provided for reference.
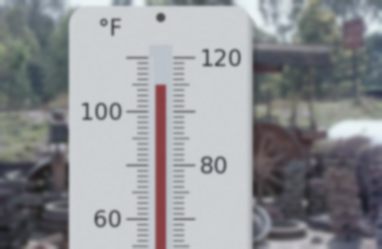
°F 110
